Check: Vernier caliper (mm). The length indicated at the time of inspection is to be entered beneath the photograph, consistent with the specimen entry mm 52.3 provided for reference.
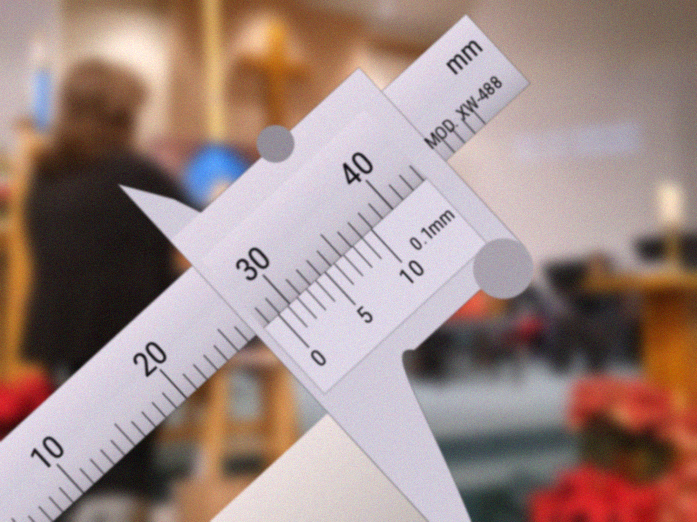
mm 28.9
